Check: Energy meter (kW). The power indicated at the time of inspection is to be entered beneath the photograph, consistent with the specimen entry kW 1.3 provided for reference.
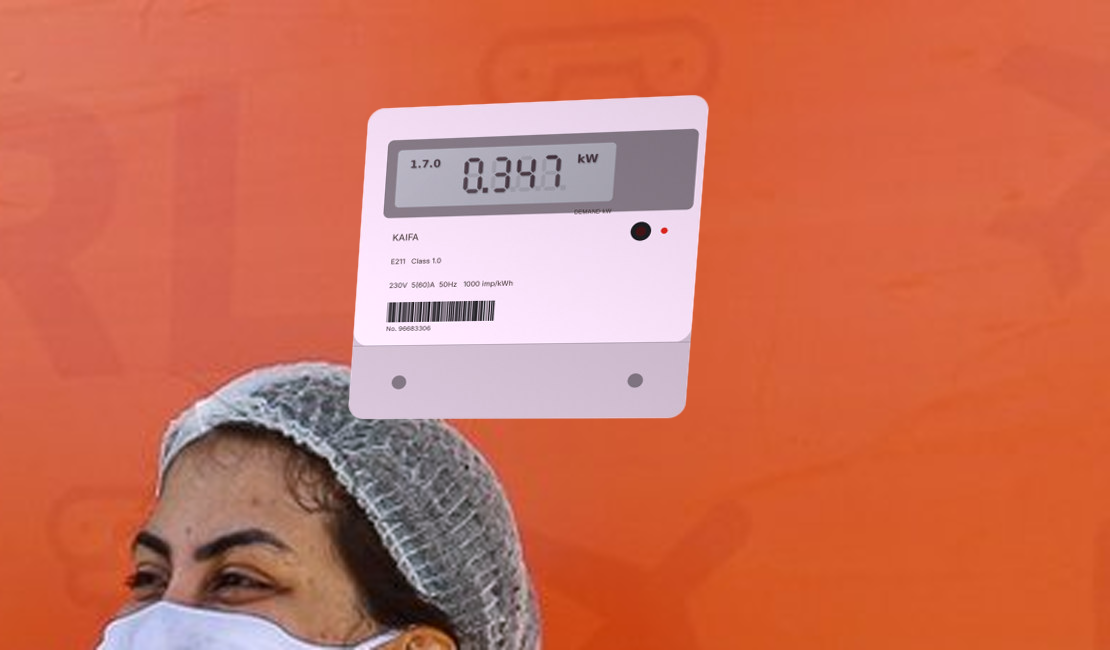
kW 0.347
